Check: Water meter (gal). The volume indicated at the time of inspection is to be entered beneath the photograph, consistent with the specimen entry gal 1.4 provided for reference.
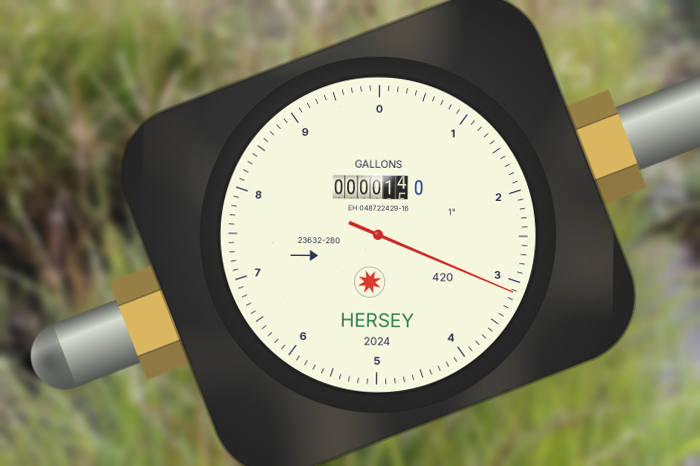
gal 143.1
